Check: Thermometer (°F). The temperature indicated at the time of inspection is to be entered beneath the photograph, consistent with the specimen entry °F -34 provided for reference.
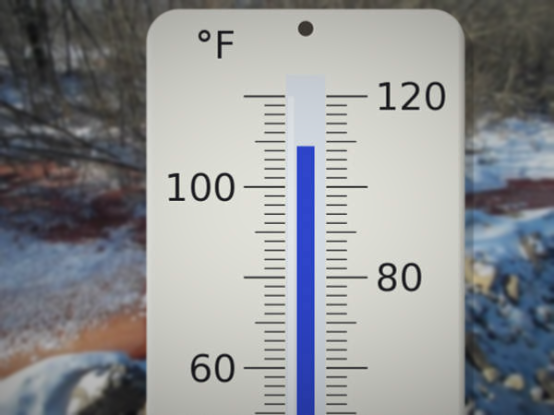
°F 109
